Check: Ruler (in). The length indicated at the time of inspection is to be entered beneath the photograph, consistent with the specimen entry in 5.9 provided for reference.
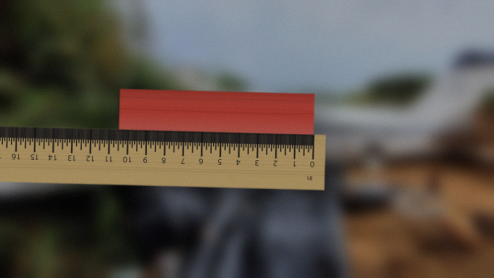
in 10.5
